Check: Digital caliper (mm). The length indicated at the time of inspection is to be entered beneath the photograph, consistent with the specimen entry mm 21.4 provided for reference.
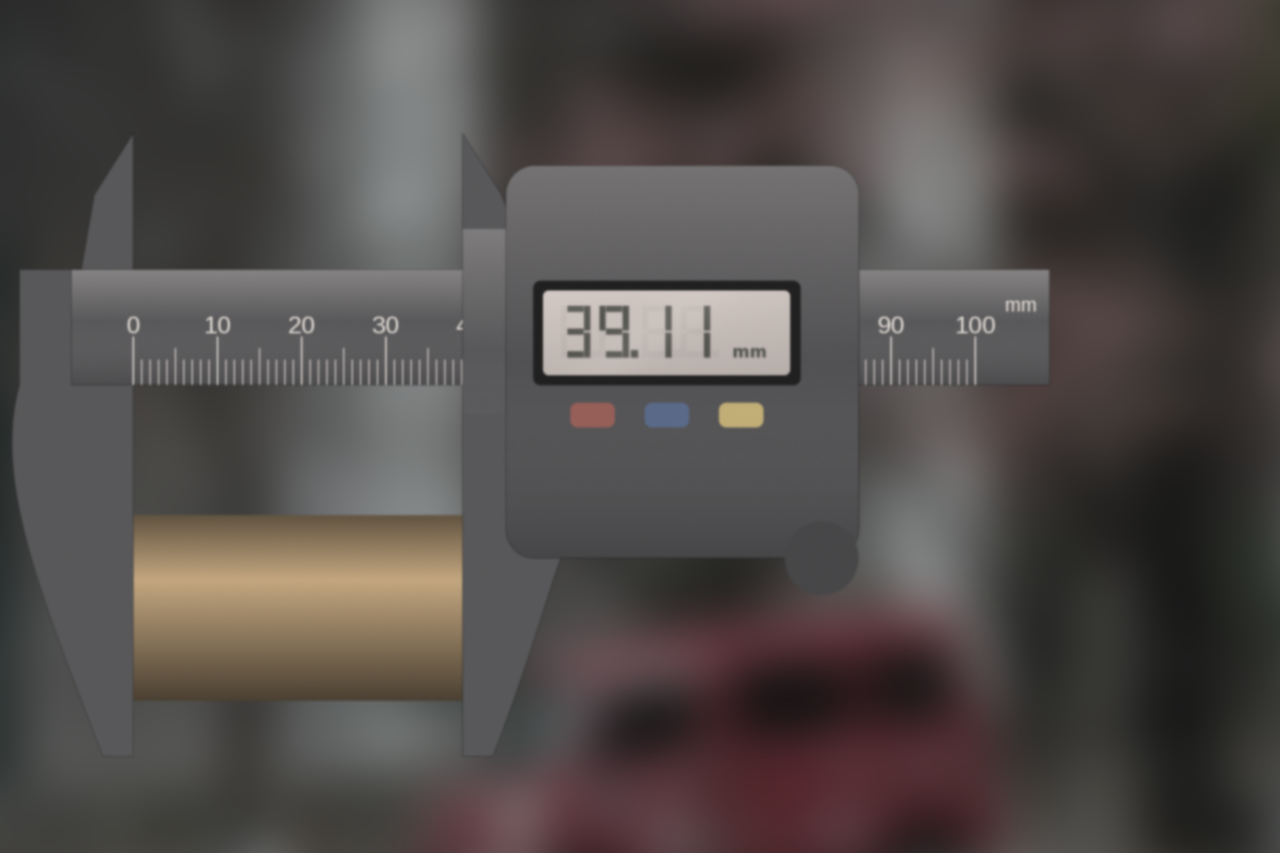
mm 39.11
